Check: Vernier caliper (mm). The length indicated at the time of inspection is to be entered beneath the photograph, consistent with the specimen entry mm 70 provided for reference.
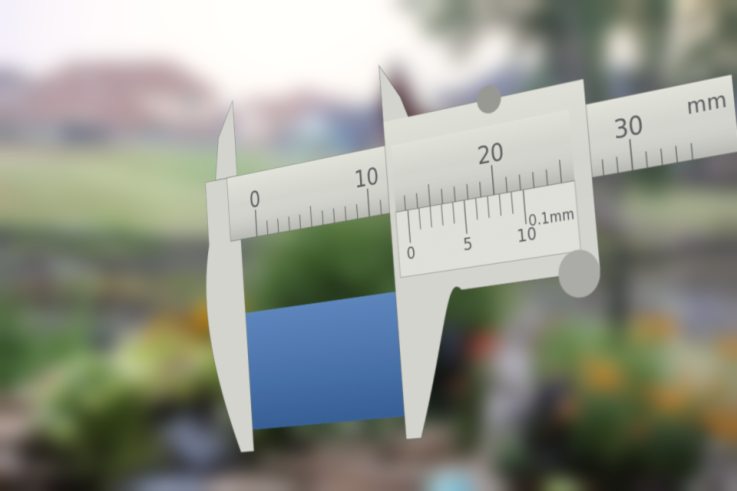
mm 13.2
